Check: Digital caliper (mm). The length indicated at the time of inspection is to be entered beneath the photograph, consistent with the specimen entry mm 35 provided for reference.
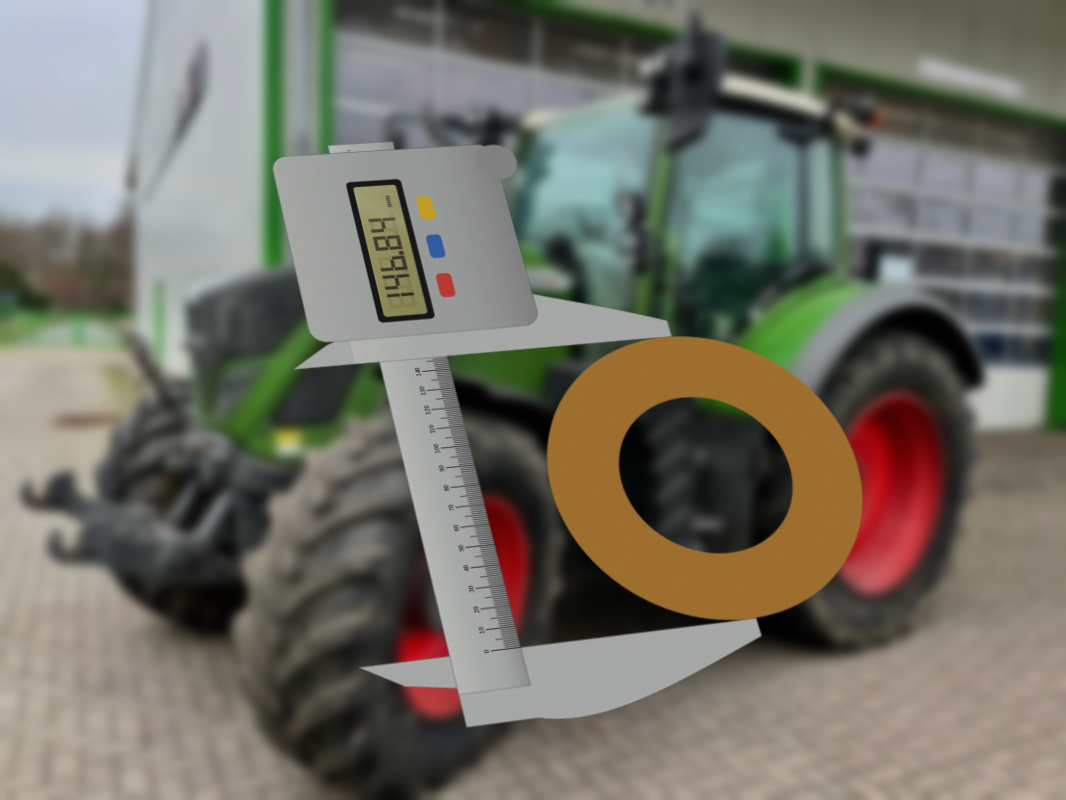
mm 146.84
